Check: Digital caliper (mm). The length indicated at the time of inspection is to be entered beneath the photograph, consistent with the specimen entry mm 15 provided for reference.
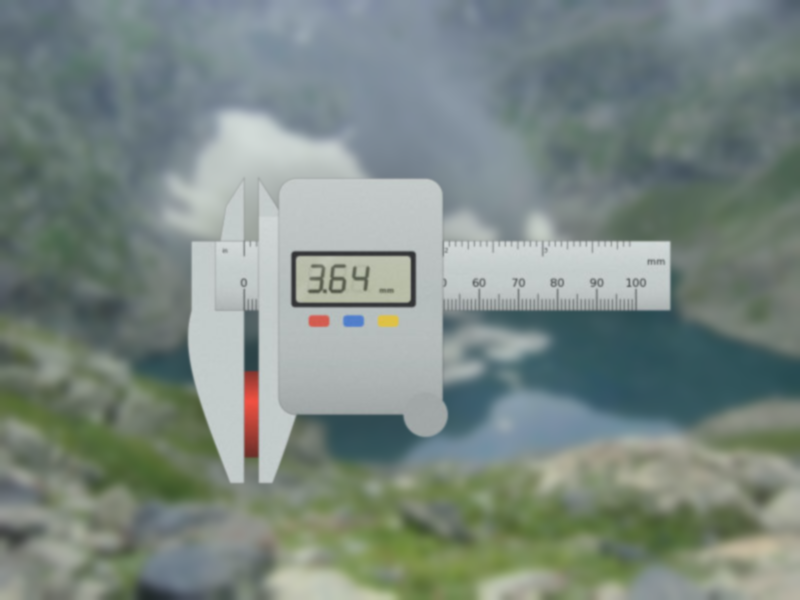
mm 3.64
